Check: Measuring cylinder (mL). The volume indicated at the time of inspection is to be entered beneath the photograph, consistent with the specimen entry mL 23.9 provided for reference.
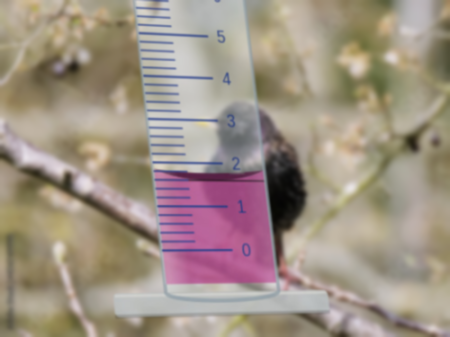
mL 1.6
